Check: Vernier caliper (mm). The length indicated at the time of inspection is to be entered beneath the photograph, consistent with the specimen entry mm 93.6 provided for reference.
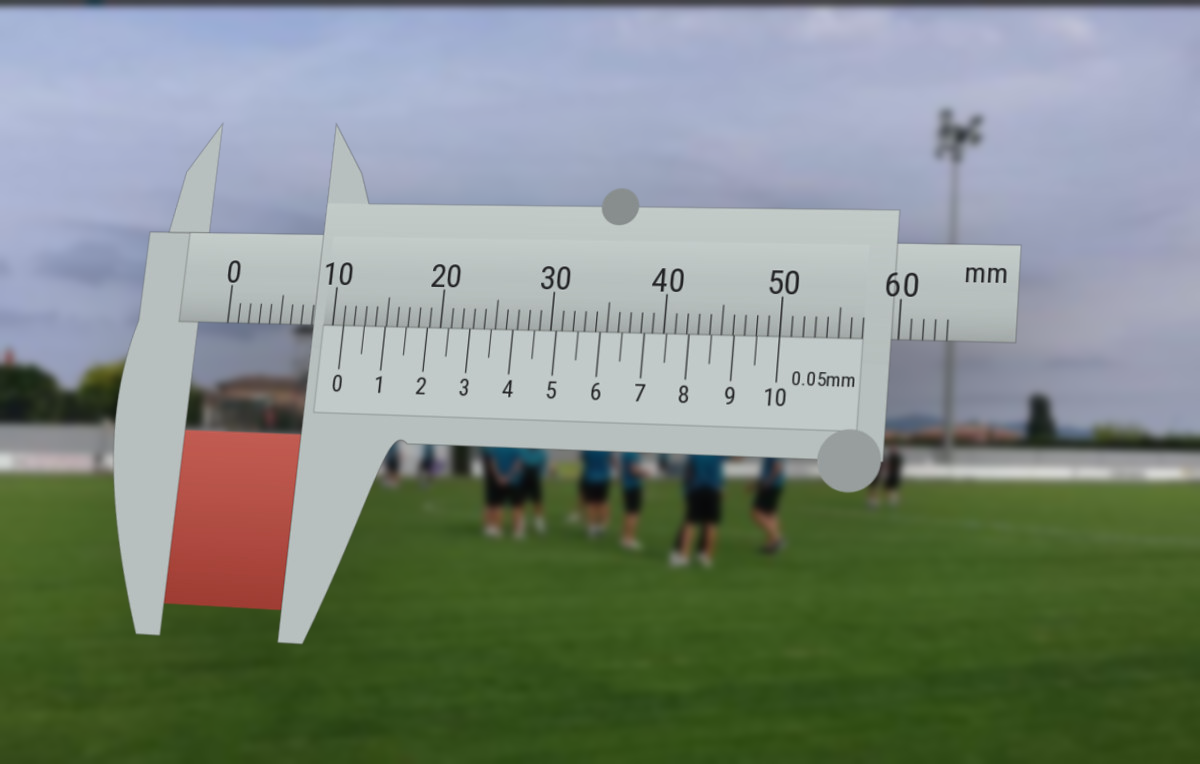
mm 11.0
